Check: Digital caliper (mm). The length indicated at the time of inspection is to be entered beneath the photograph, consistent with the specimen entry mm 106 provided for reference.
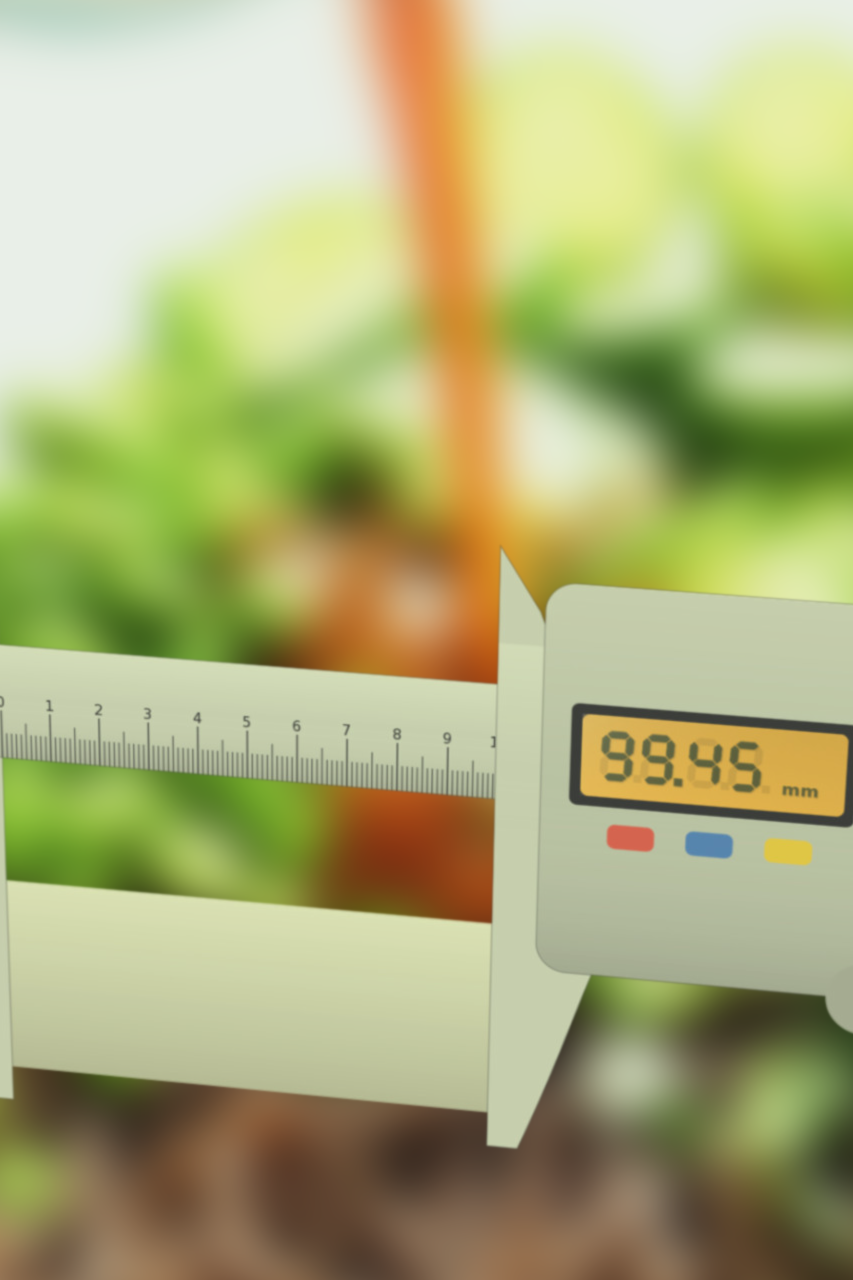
mm 99.45
